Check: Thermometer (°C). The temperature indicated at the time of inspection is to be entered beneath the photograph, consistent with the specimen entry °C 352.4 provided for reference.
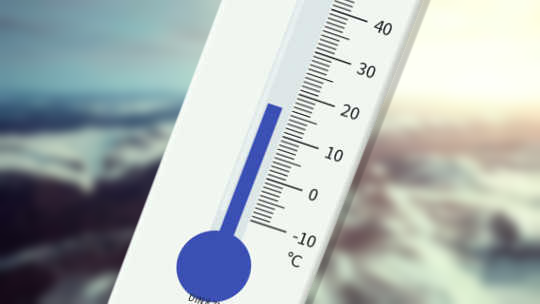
°C 16
